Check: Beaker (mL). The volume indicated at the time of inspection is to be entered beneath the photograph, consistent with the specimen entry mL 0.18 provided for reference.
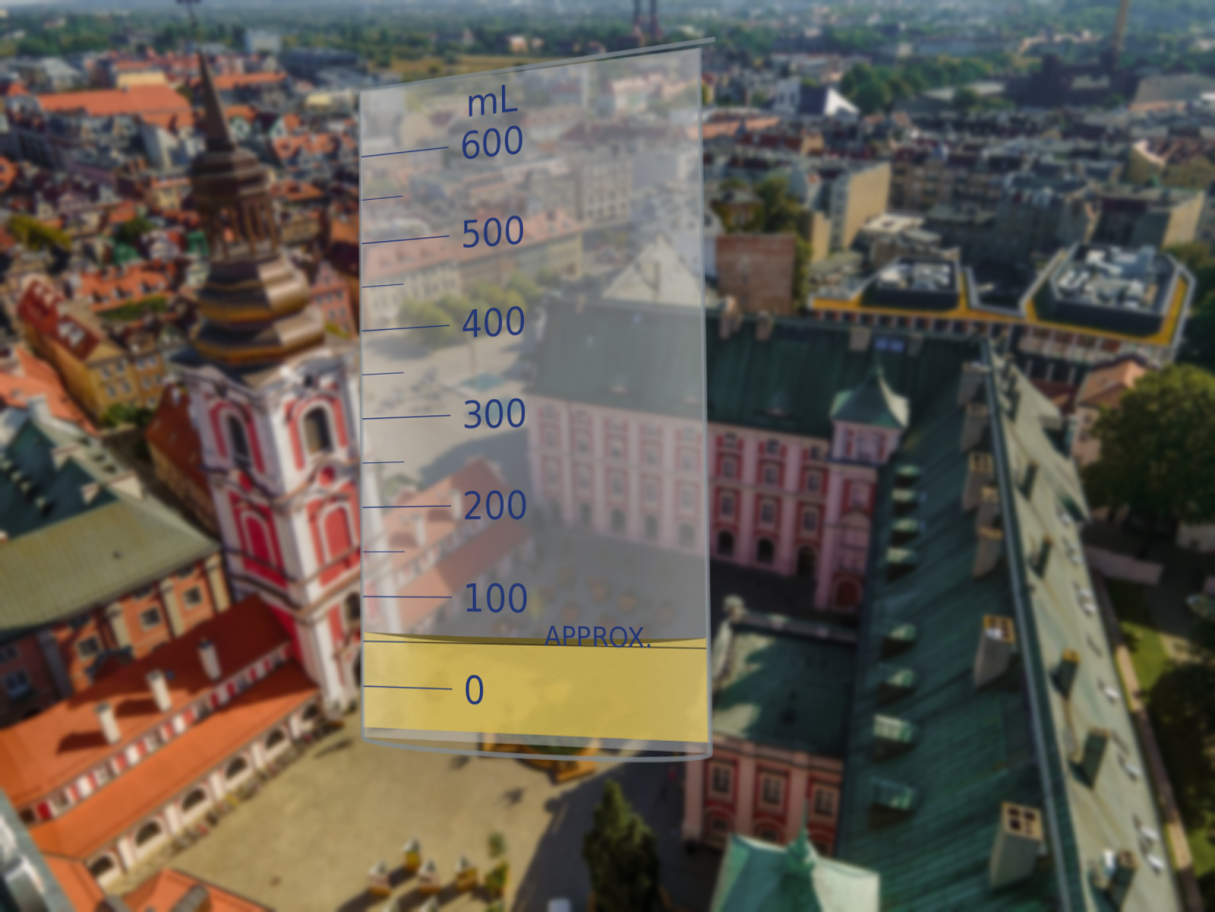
mL 50
